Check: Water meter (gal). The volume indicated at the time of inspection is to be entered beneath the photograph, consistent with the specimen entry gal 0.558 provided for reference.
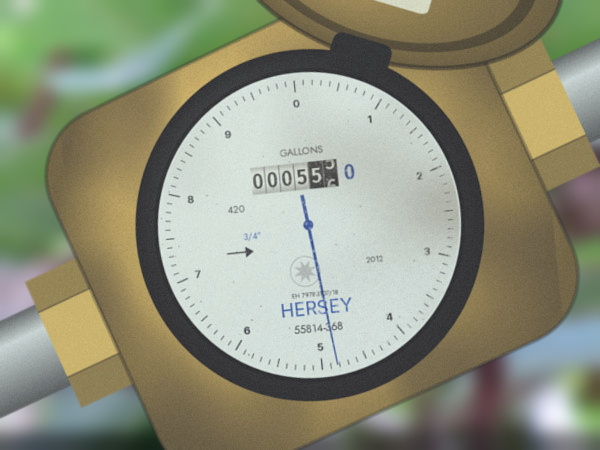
gal 5554.8
